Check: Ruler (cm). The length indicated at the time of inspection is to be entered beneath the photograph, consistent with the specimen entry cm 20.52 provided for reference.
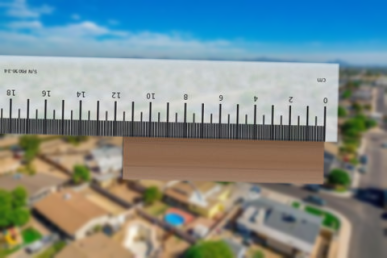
cm 11.5
